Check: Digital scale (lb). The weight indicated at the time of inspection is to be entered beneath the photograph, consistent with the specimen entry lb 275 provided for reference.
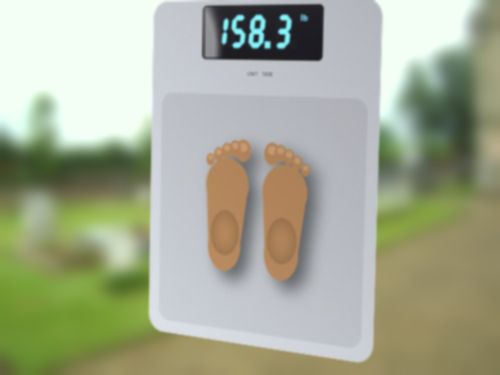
lb 158.3
